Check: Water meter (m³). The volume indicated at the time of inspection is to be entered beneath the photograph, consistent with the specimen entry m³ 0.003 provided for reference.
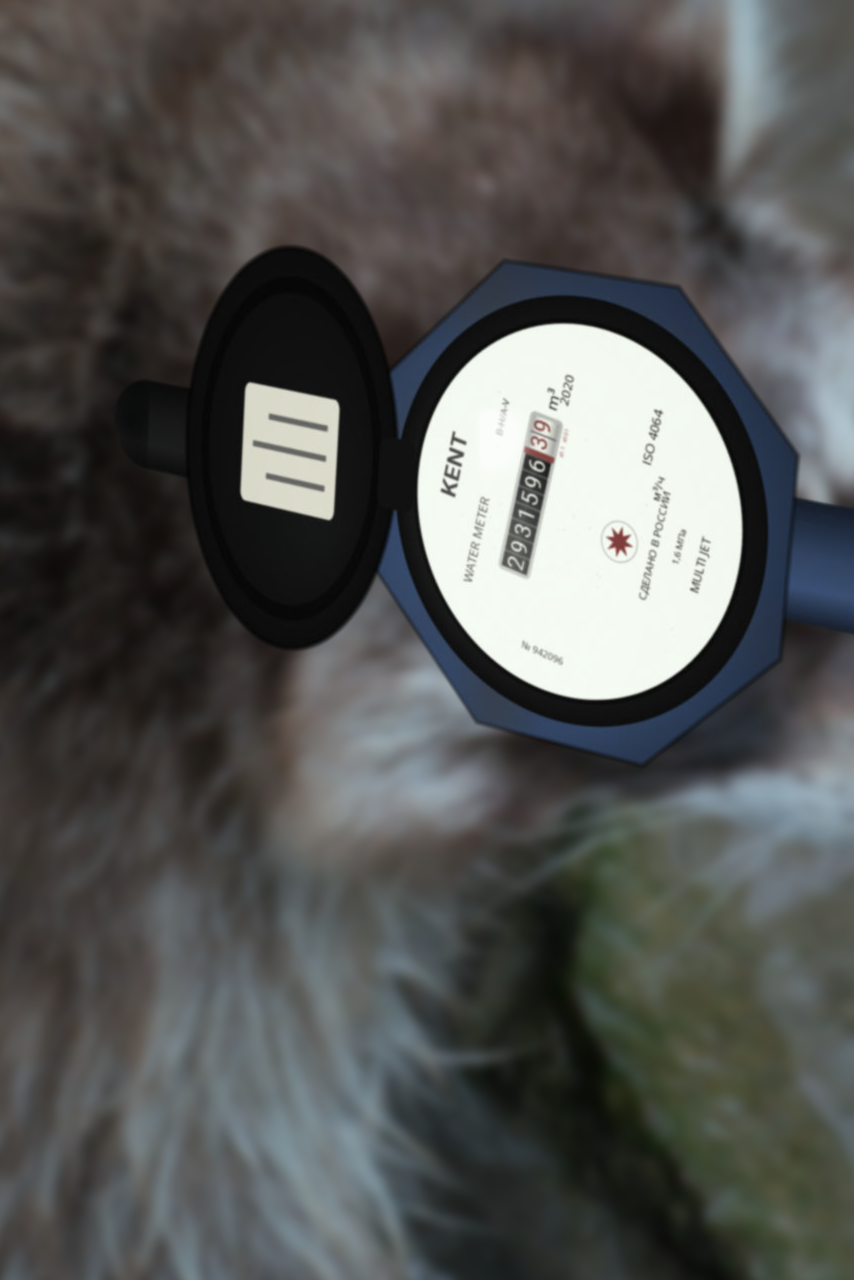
m³ 2931596.39
